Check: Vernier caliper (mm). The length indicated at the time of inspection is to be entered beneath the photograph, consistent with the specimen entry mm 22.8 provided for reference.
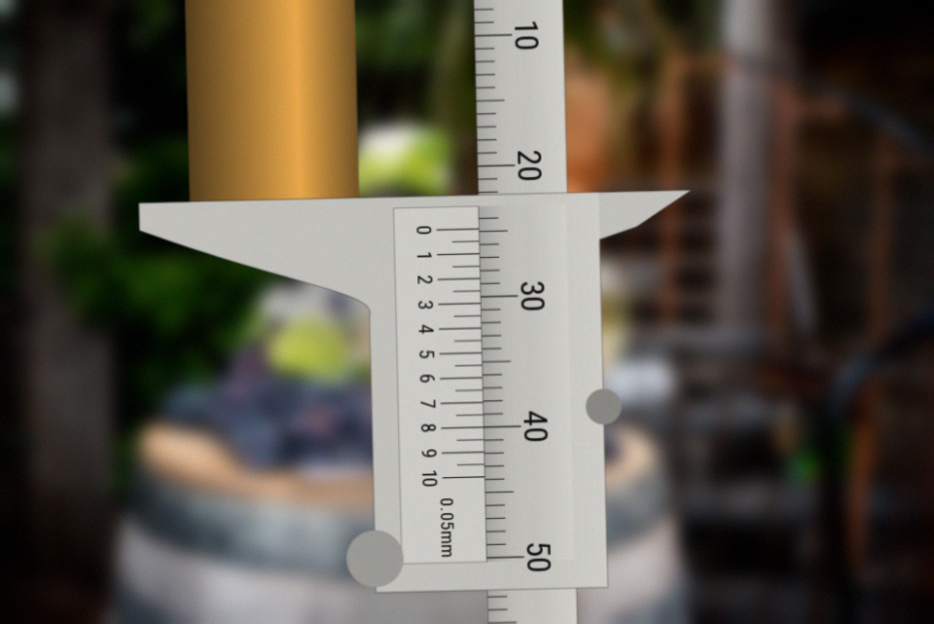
mm 24.8
